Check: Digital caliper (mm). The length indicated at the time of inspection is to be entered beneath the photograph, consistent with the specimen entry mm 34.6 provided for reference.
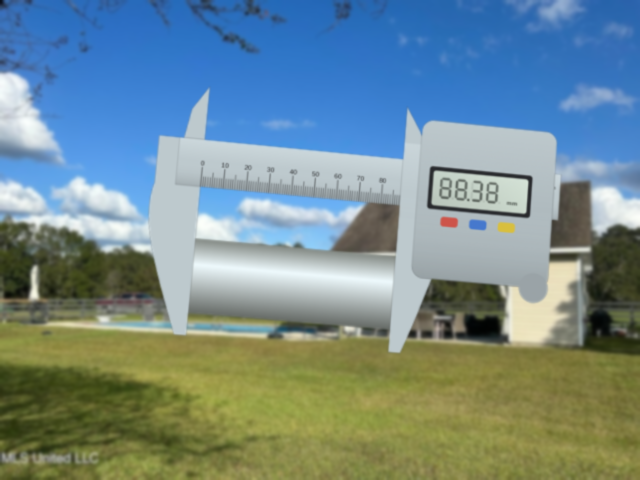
mm 88.38
